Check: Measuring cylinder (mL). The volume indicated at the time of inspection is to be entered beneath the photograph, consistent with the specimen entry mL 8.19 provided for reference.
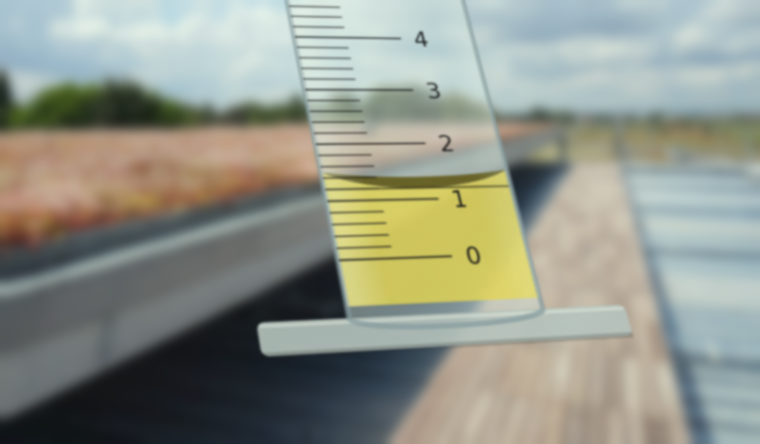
mL 1.2
